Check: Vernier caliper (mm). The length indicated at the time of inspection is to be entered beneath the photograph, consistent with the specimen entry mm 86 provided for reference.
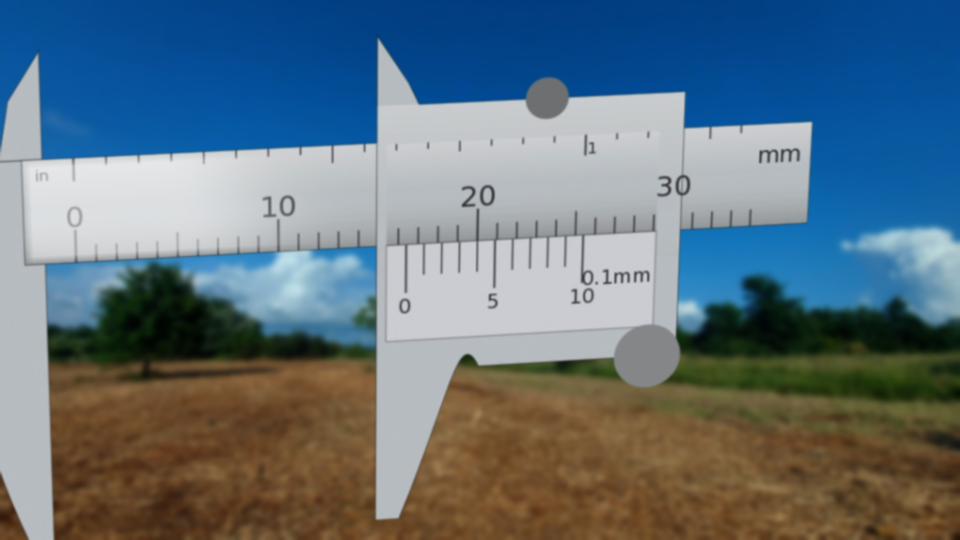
mm 16.4
